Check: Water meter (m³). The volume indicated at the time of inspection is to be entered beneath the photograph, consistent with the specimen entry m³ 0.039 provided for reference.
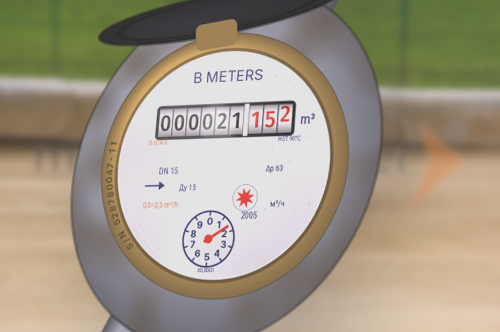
m³ 21.1521
